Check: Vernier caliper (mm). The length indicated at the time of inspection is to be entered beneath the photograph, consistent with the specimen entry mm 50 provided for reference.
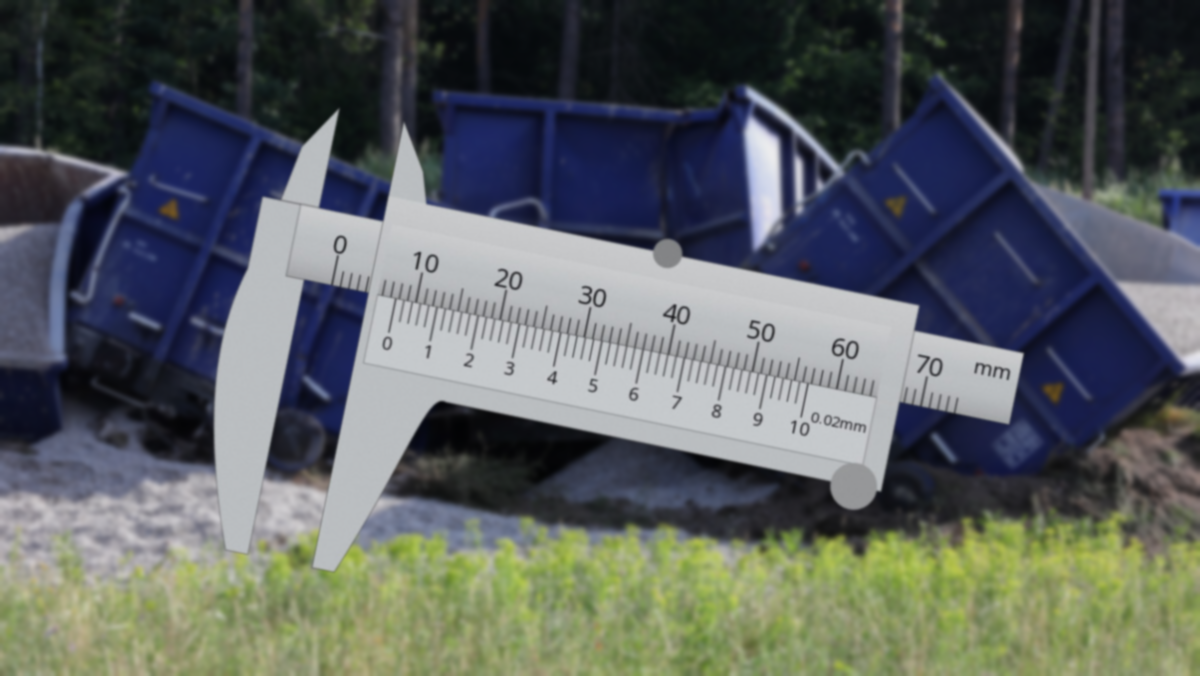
mm 7.6
